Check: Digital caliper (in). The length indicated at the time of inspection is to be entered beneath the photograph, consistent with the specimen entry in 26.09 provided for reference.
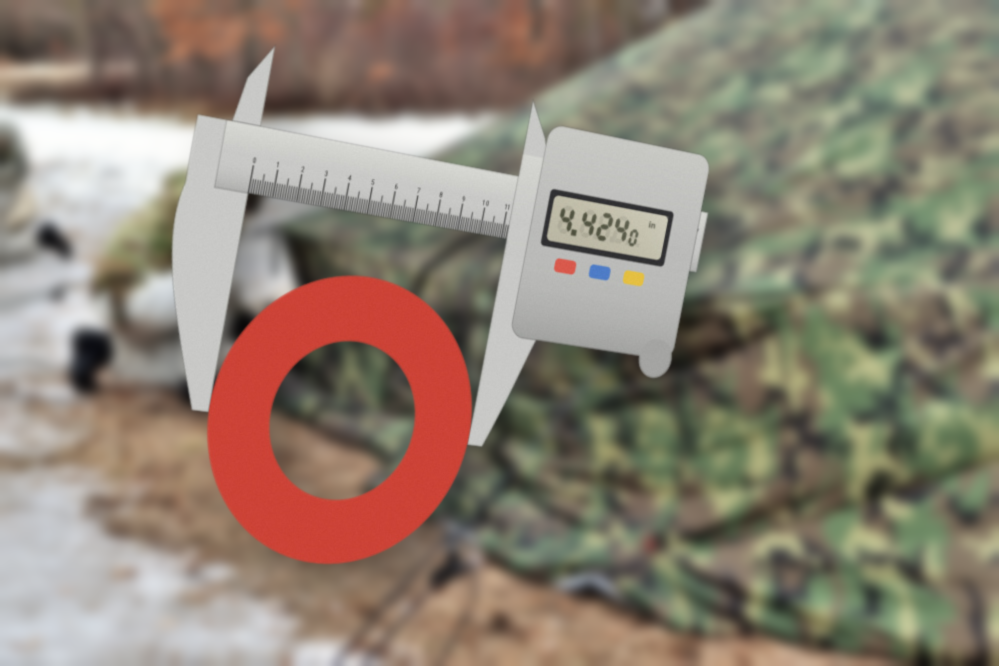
in 4.4240
